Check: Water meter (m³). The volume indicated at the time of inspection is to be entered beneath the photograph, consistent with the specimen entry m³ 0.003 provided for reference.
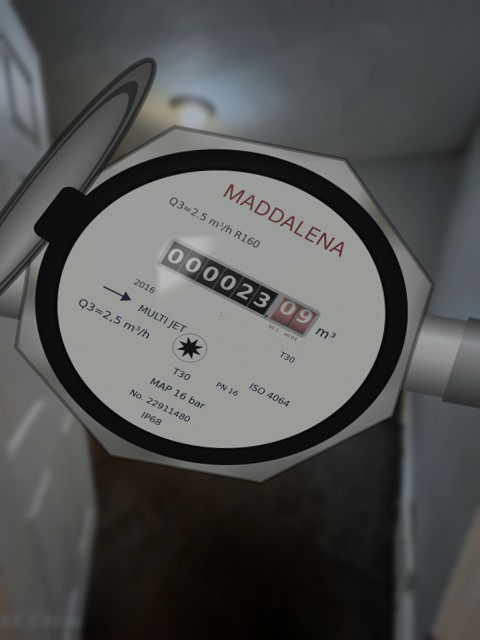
m³ 23.09
